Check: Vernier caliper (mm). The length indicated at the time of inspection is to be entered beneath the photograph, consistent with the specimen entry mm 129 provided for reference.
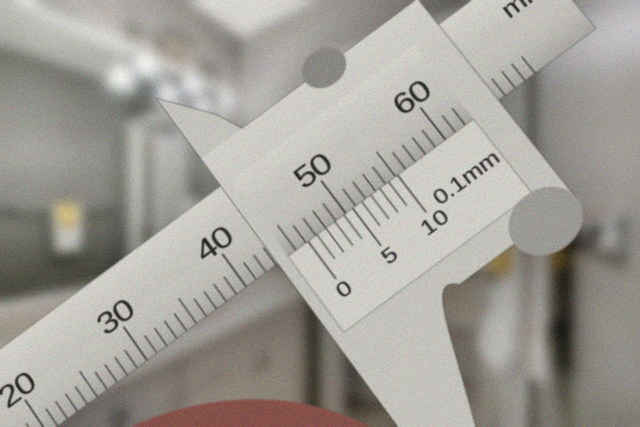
mm 46.2
